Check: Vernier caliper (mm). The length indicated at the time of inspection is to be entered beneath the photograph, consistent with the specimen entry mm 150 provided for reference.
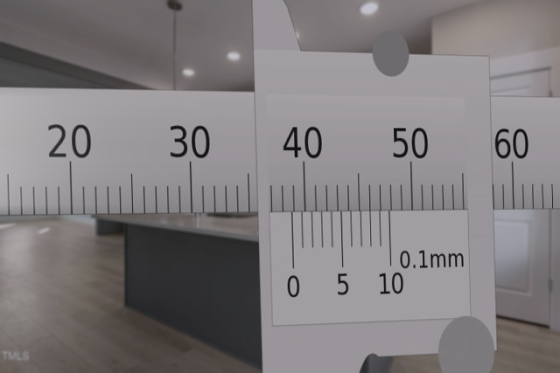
mm 38.8
